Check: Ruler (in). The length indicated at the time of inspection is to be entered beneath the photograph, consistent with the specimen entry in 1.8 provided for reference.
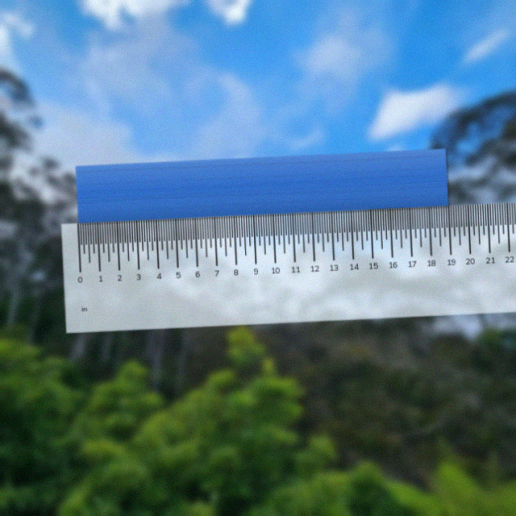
in 19
